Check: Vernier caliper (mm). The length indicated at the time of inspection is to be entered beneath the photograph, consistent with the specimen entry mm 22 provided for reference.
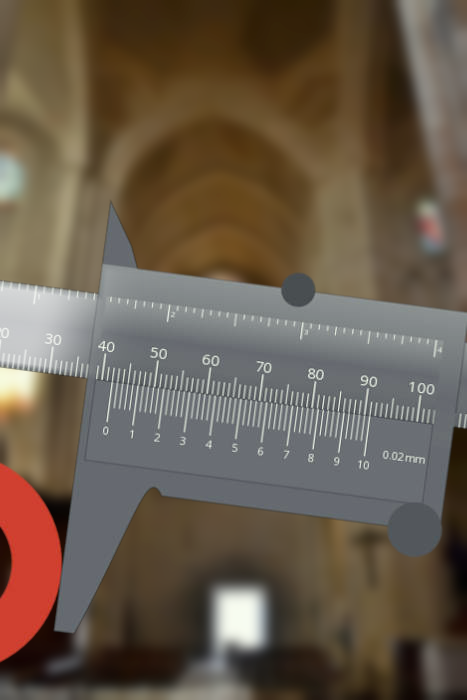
mm 42.0
